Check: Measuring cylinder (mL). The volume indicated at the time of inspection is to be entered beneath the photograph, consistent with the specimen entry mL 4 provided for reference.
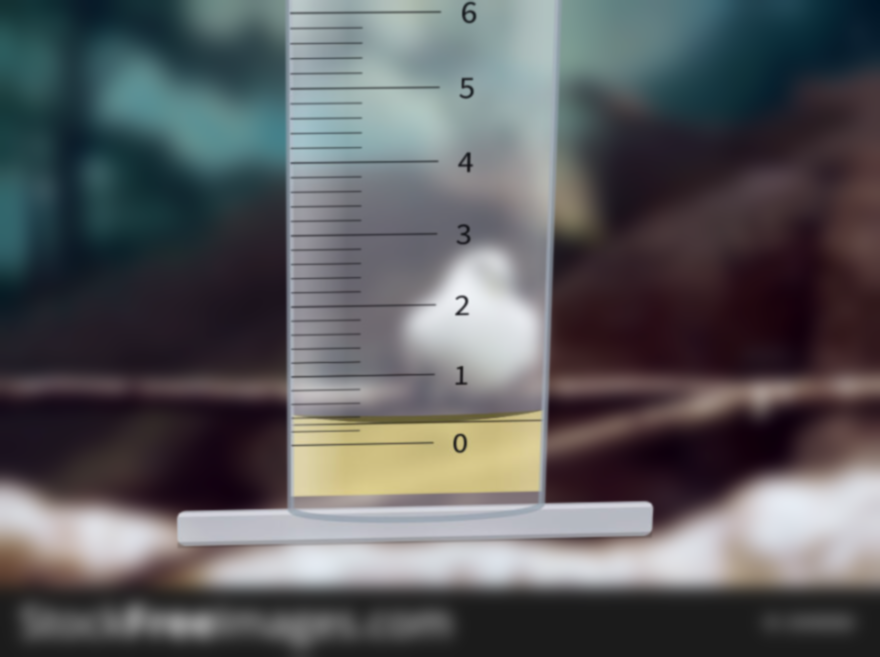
mL 0.3
